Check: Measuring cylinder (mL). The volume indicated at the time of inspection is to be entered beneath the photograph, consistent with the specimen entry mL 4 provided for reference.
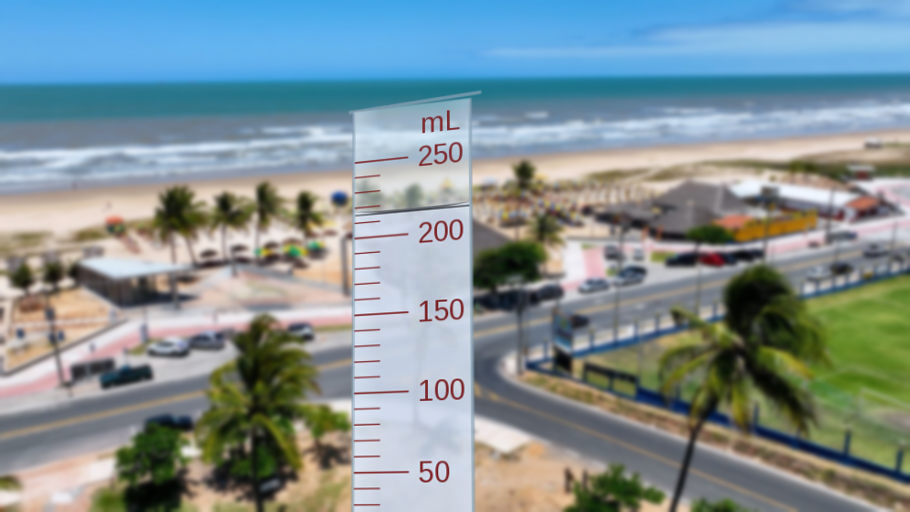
mL 215
